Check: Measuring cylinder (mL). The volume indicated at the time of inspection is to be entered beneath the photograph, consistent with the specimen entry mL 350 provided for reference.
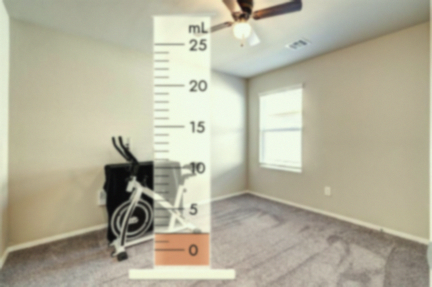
mL 2
